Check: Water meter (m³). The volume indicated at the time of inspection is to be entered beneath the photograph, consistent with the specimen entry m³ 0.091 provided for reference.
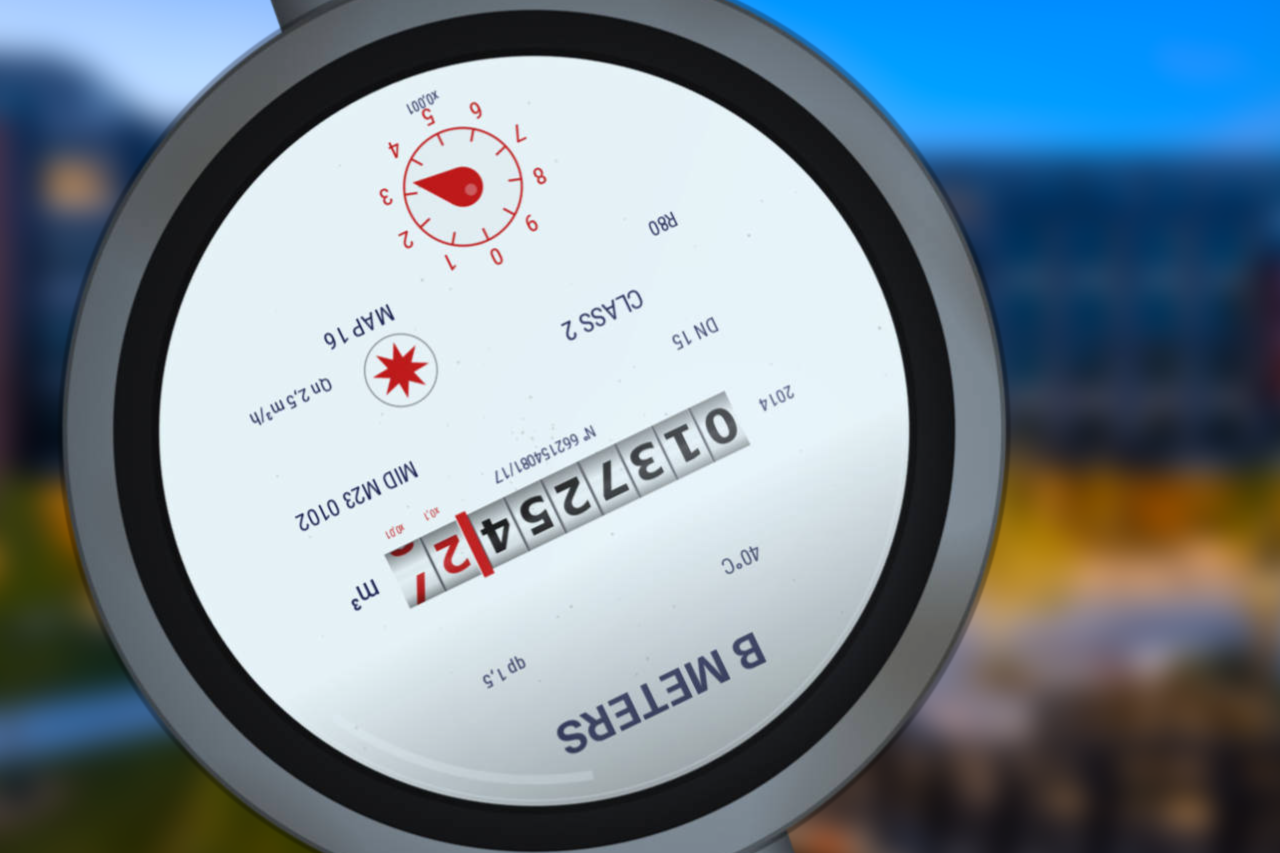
m³ 137254.273
